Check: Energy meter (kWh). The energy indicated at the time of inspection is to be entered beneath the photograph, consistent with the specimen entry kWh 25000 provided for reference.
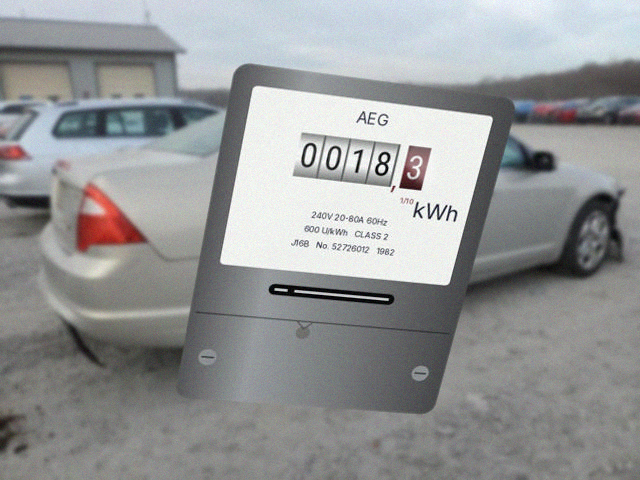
kWh 18.3
